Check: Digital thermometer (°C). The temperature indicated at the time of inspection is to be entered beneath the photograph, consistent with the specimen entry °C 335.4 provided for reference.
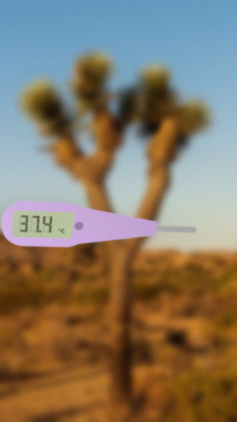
°C 37.4
